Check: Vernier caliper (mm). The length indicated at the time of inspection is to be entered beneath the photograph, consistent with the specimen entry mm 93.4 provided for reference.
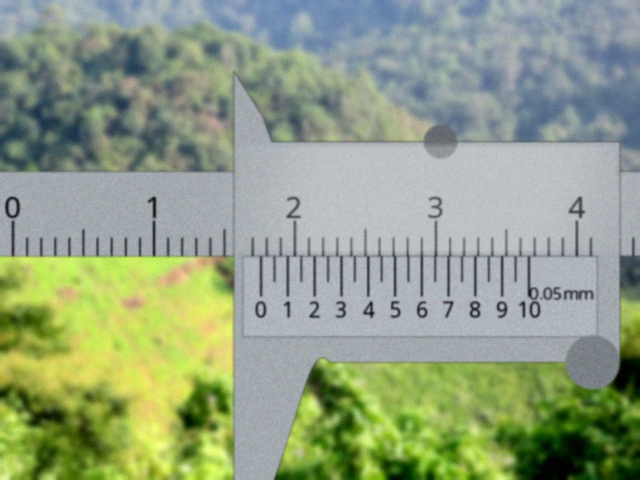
mm 17.6
